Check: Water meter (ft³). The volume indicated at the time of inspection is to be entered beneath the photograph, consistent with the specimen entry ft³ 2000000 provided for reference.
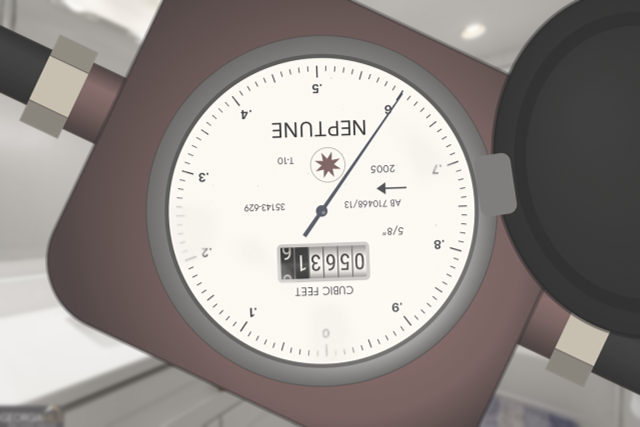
ft³ 56315.60
